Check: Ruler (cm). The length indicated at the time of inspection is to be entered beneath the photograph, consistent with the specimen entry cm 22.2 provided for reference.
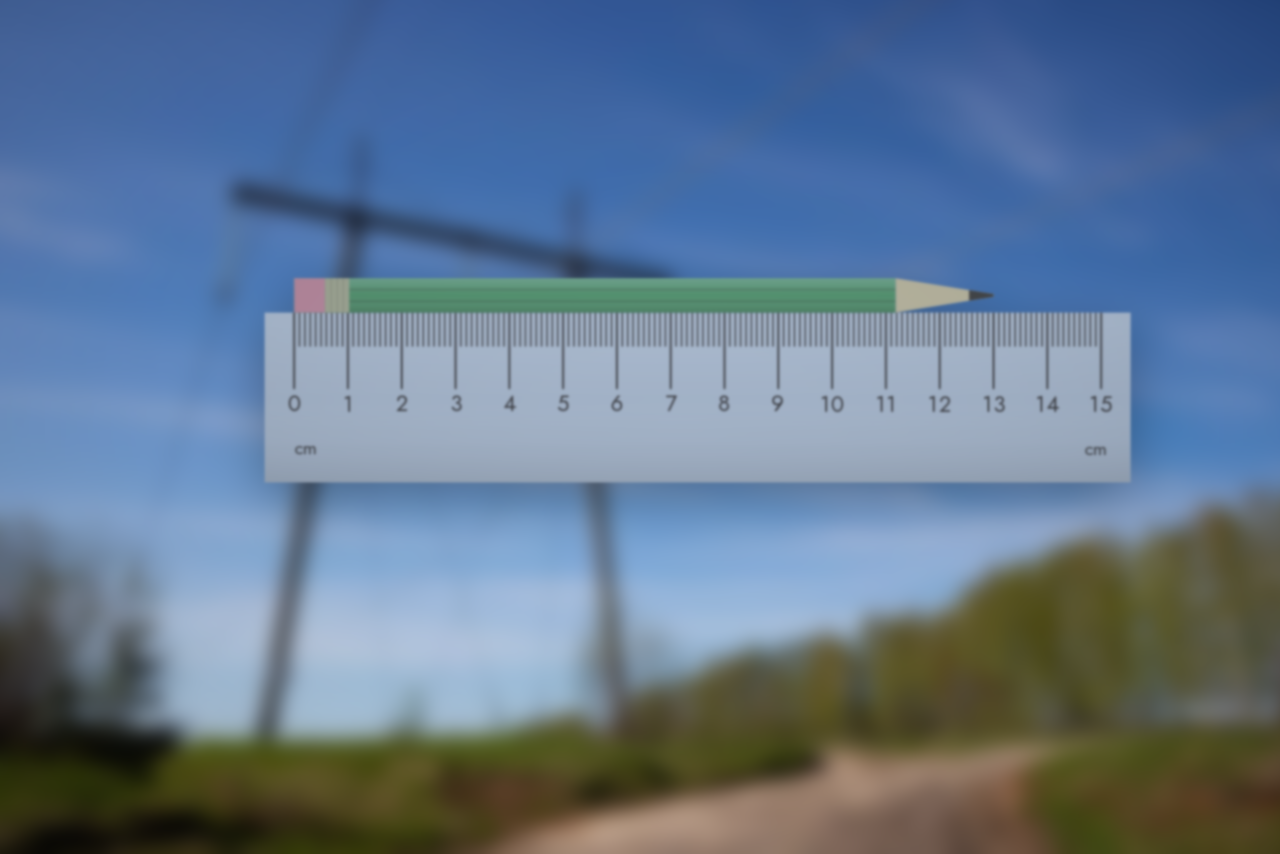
cm 13
